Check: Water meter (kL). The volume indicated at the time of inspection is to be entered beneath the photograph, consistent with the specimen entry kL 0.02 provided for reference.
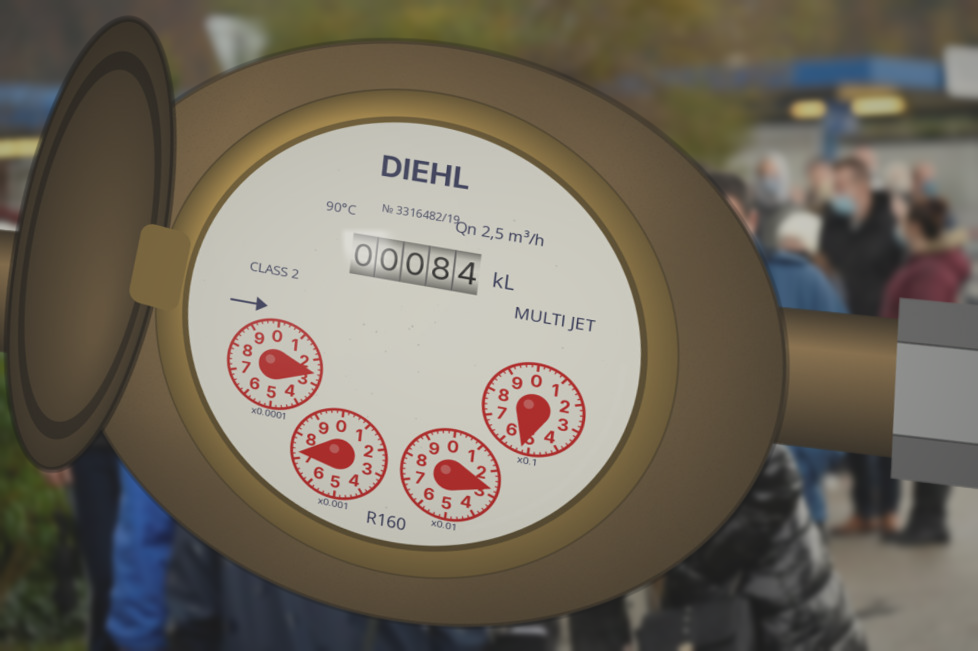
kL 84.5272
